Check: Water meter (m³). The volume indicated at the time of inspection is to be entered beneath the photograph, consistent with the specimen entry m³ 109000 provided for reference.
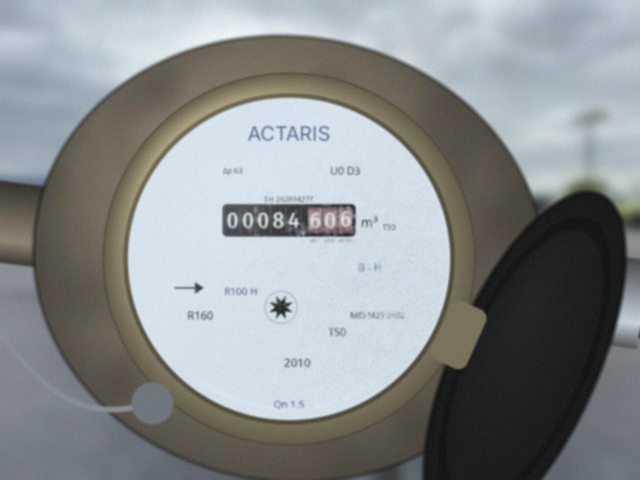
m³ 84.606
